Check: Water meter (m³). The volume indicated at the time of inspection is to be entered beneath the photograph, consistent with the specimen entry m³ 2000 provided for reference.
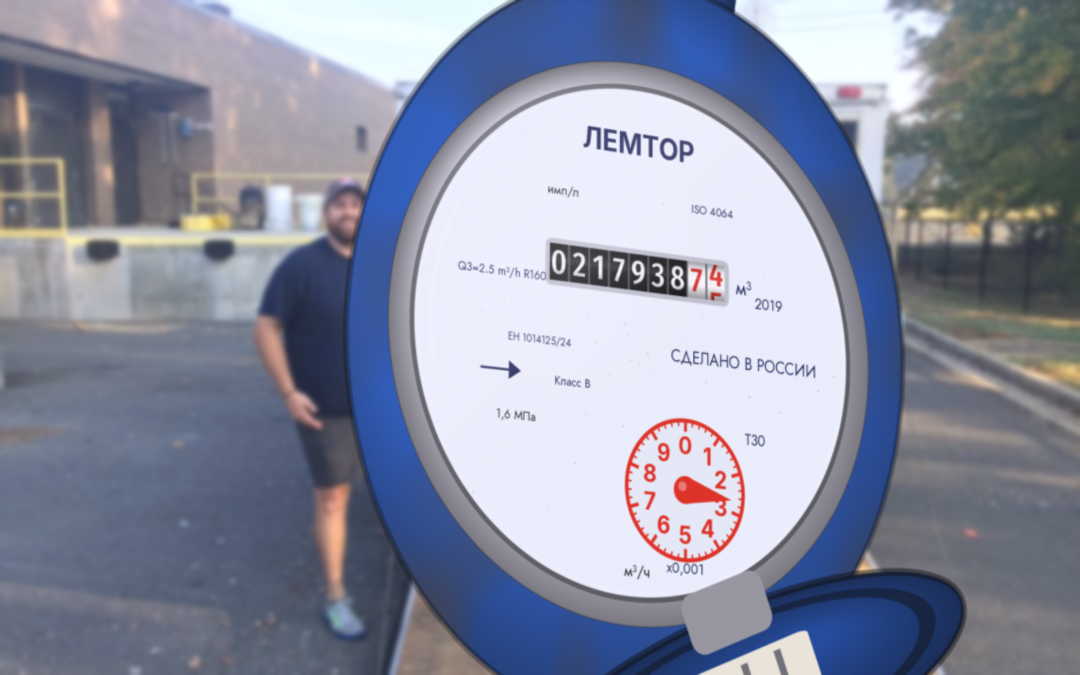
m³ 217938.742
